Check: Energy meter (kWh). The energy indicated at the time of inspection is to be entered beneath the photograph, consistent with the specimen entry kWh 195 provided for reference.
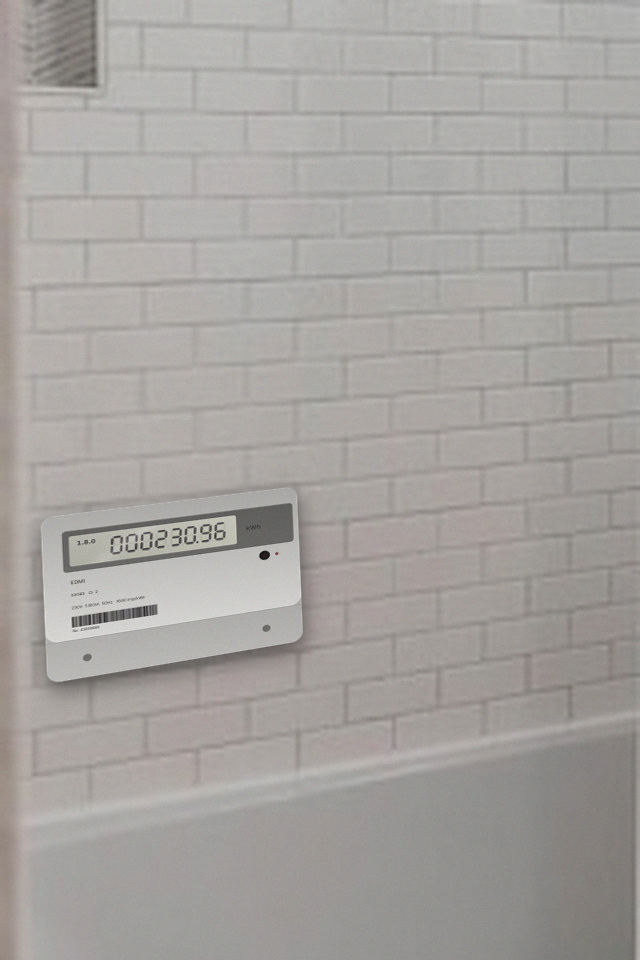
kWh 230.96
